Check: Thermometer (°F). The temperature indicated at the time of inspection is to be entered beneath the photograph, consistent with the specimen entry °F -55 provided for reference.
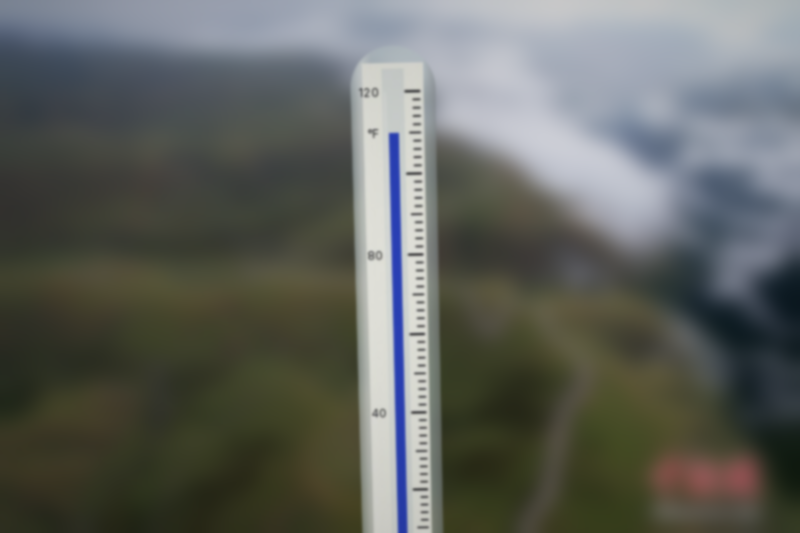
°F 110
